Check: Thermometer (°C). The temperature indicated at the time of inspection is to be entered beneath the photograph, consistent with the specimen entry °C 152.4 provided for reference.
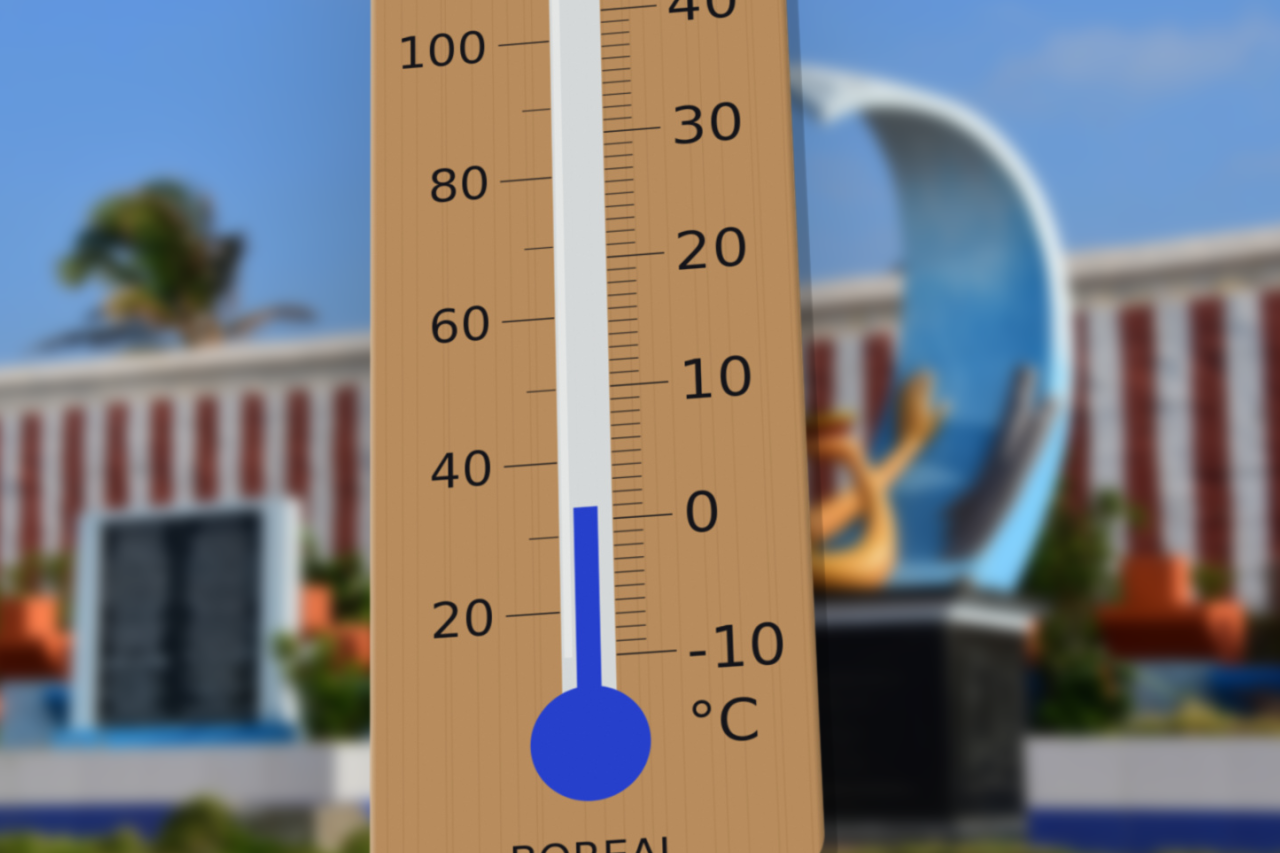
°C 1
